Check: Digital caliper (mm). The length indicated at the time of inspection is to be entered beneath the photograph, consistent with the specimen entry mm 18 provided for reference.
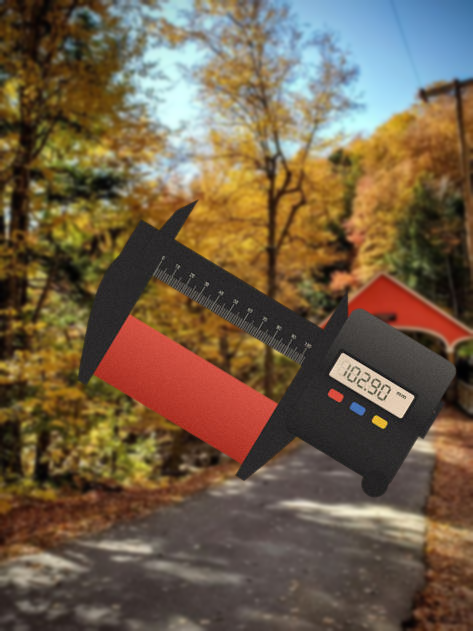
mm 102.90
